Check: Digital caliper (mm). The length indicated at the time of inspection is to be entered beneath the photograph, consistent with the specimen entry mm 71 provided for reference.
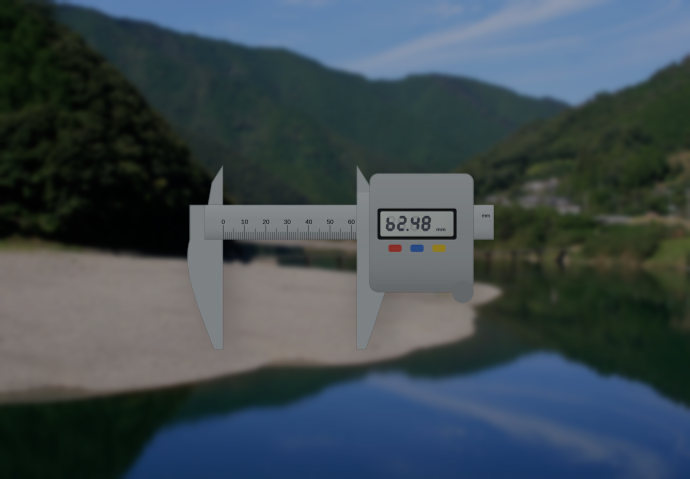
mm 62.48
